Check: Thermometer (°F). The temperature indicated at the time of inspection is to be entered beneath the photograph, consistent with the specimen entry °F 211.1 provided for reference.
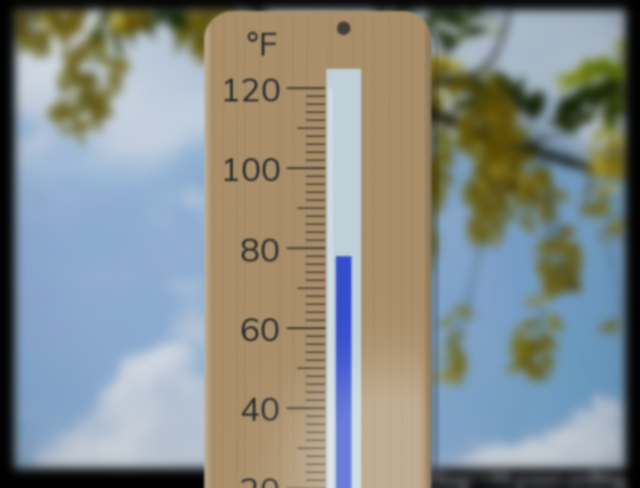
°F 78
